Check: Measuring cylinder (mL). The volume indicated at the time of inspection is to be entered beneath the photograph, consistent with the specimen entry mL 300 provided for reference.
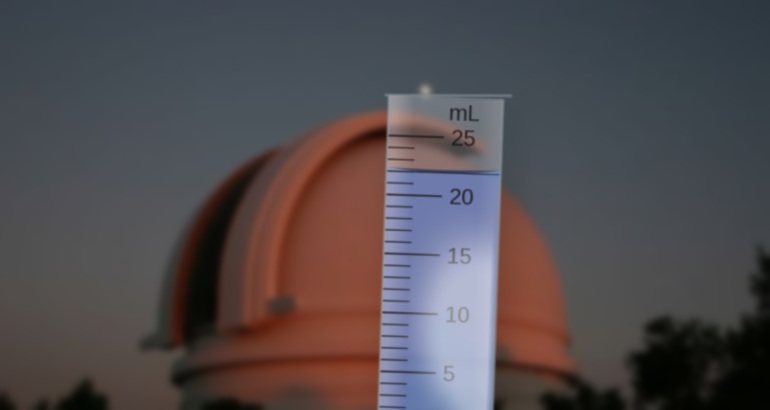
mL 22
